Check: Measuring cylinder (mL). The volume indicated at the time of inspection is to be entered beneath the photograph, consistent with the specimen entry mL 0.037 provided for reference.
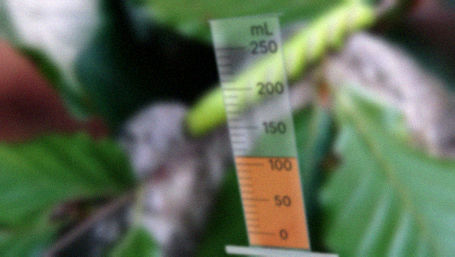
mL 110
